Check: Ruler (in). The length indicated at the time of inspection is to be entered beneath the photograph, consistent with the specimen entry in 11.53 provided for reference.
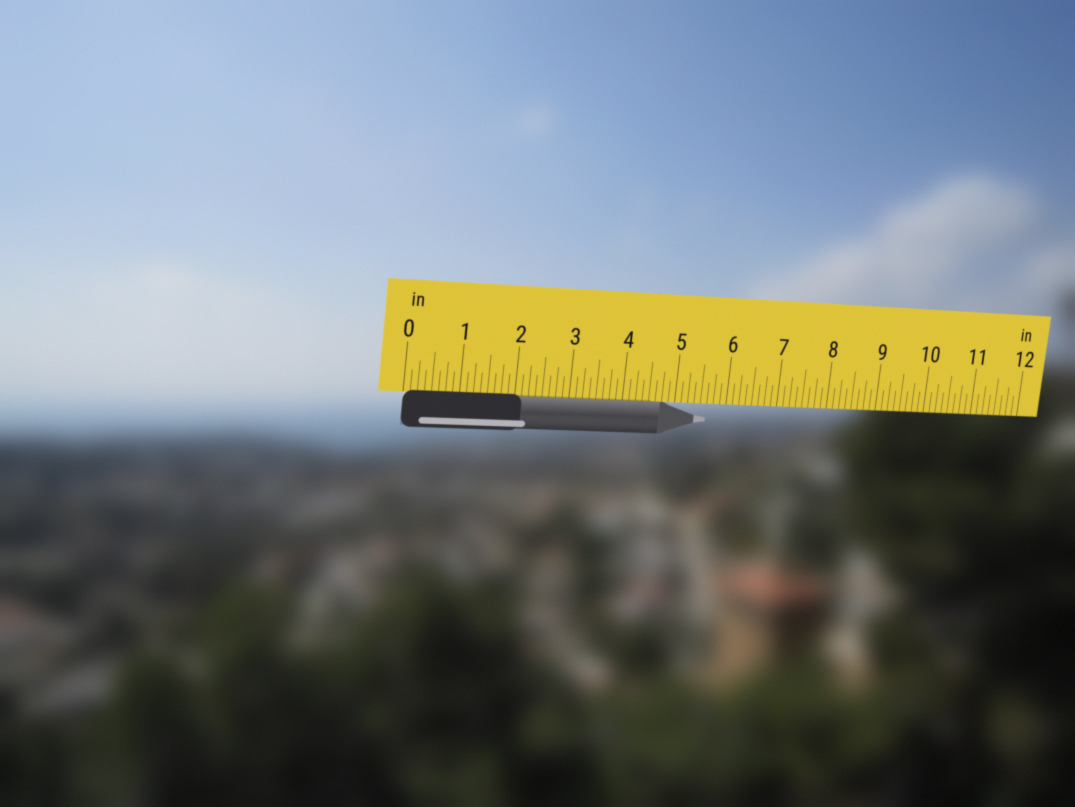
in 5.625
